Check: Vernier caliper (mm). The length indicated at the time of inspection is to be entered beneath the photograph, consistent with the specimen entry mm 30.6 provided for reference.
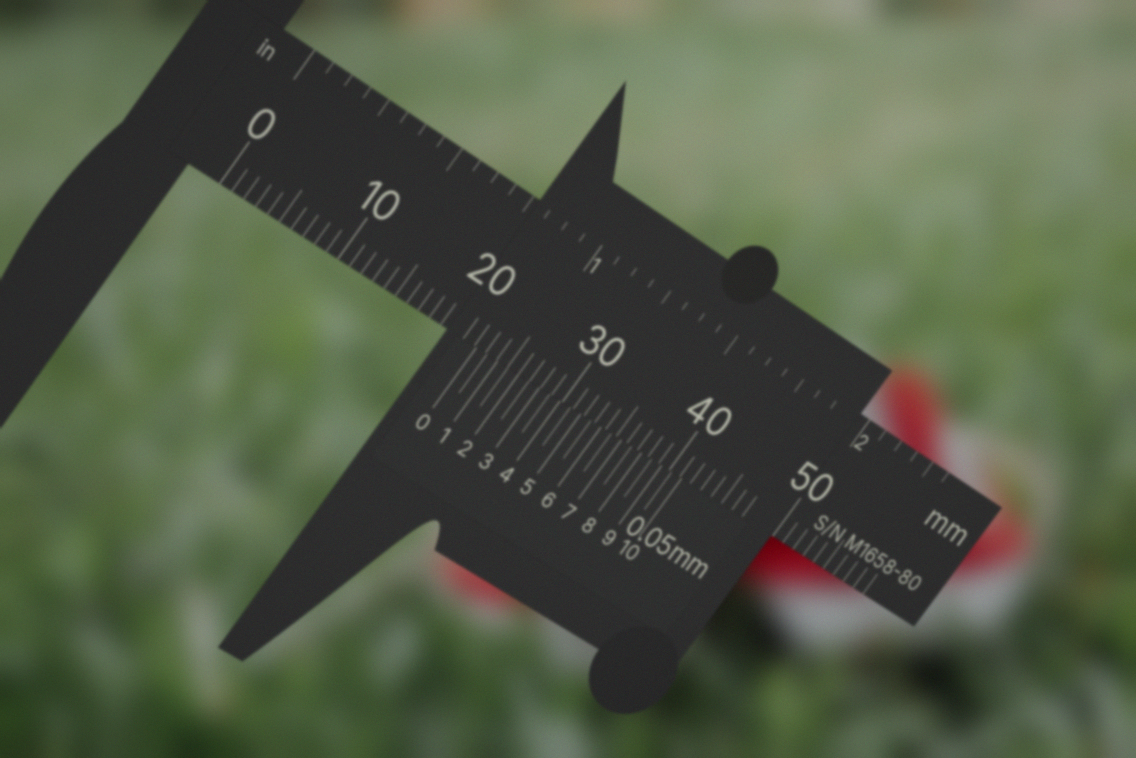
mm 22.2
